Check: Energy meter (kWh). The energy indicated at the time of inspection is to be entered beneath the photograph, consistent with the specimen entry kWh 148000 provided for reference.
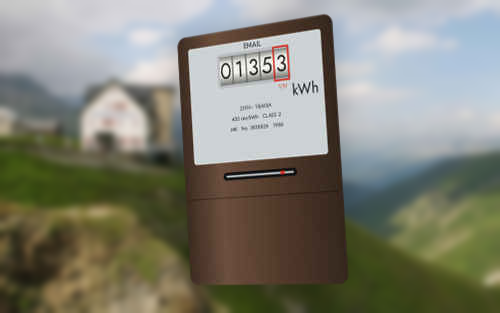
kWh 135.3
